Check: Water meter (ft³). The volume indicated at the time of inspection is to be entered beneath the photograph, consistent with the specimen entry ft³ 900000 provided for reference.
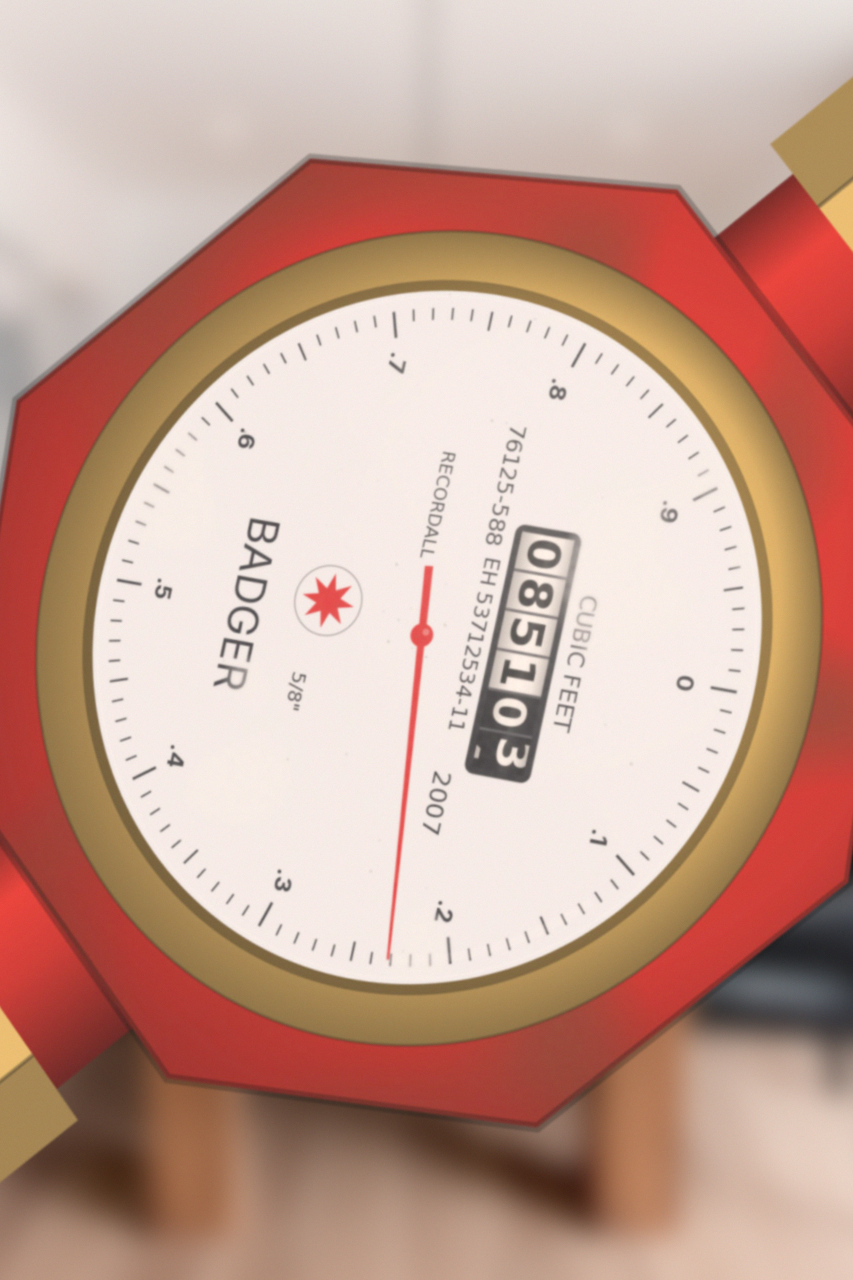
ft³ 85103.23
